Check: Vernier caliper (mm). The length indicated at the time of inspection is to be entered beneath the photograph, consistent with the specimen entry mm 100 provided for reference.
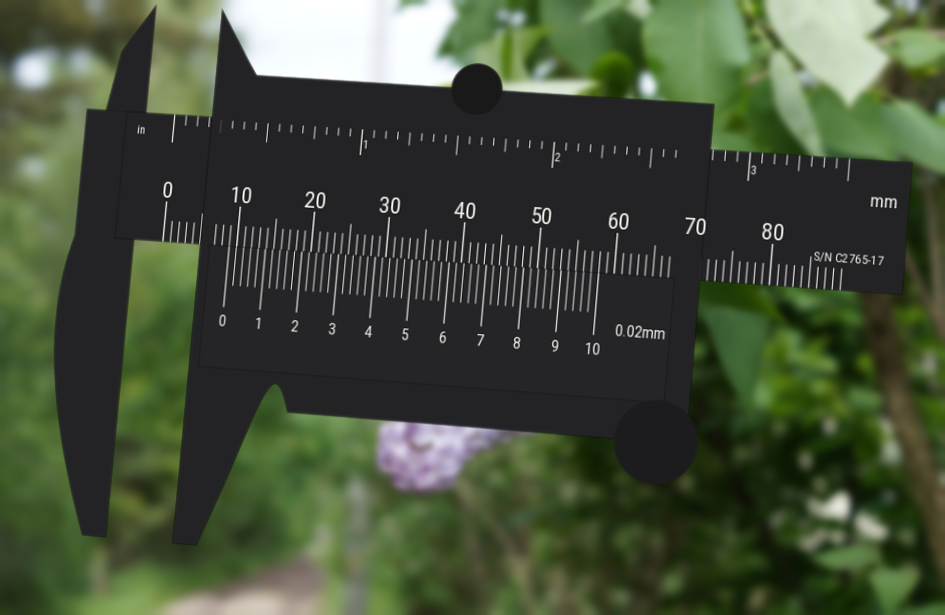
mm 9.0
